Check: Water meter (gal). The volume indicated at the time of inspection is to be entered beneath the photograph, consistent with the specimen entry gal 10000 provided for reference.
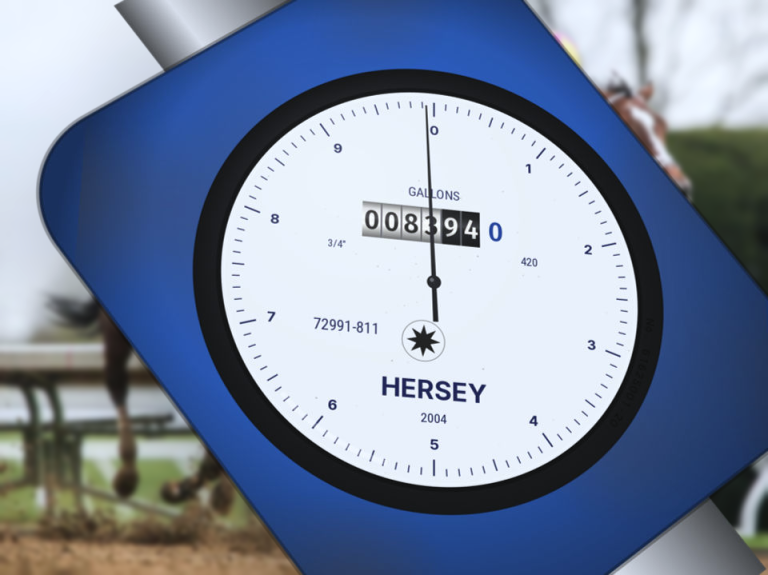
gal 83939.9
